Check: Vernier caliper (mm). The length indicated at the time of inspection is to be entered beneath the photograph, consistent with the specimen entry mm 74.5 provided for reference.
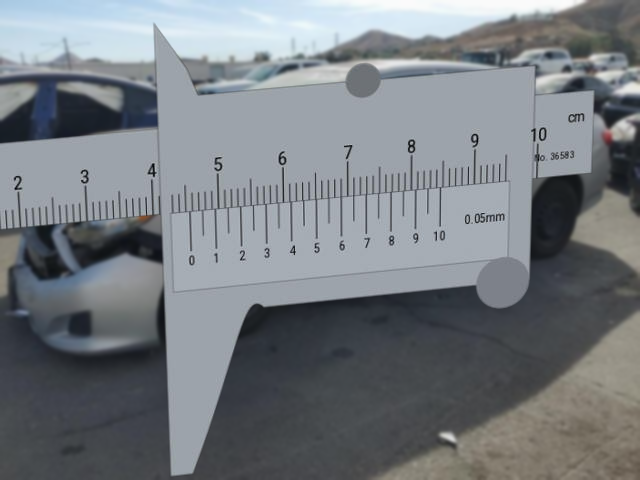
mm 45.6
